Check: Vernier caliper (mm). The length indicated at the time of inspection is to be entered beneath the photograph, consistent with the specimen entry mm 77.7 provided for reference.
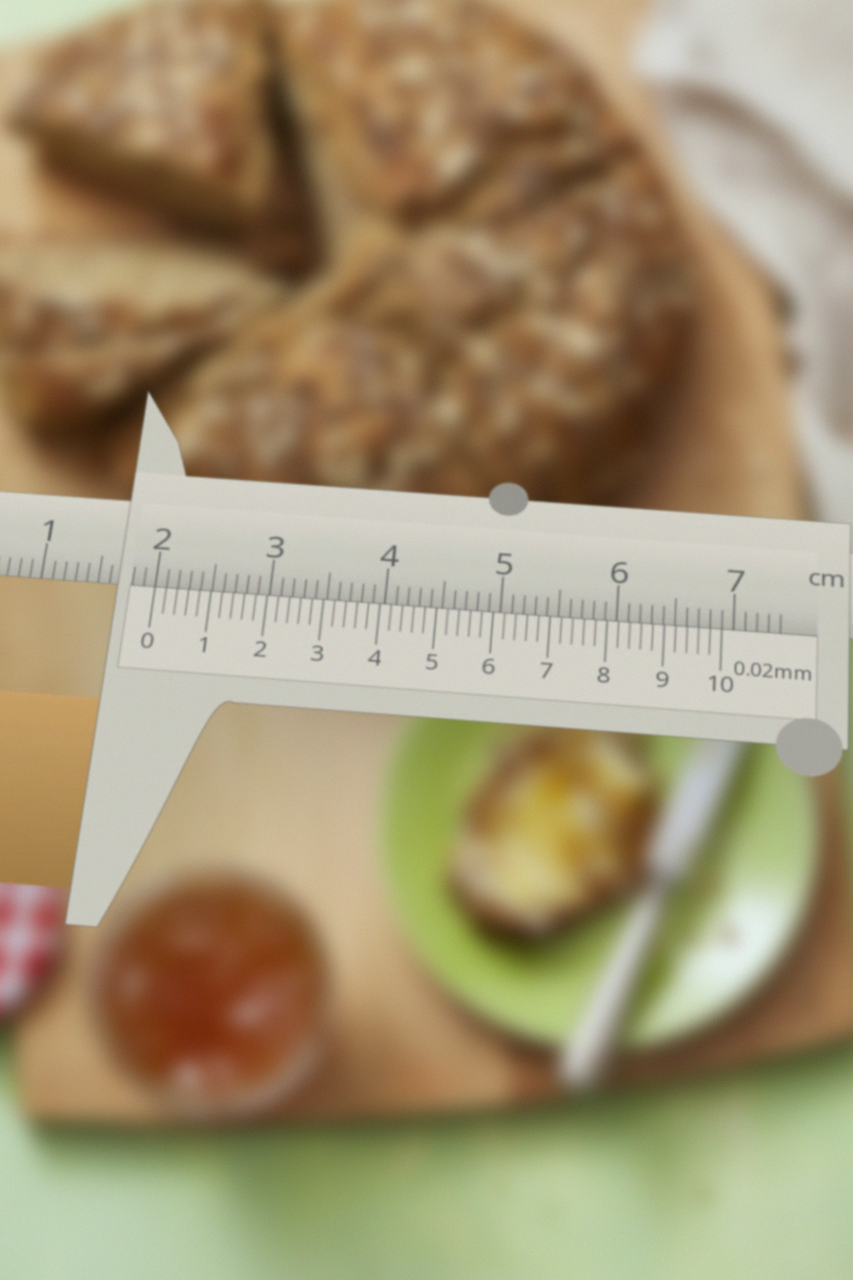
mm 20.0
